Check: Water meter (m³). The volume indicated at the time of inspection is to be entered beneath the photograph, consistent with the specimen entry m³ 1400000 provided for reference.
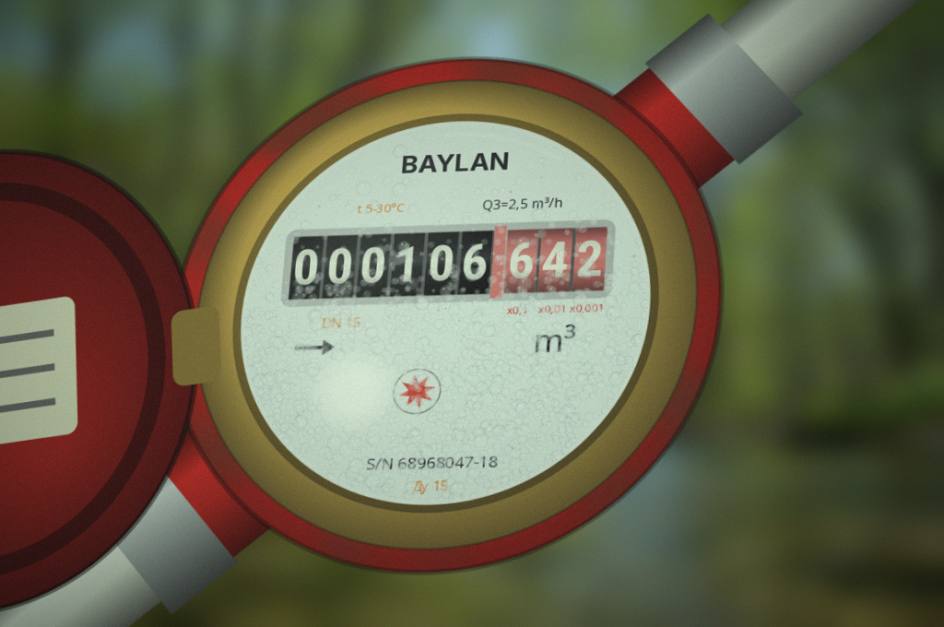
m³ 106.642
